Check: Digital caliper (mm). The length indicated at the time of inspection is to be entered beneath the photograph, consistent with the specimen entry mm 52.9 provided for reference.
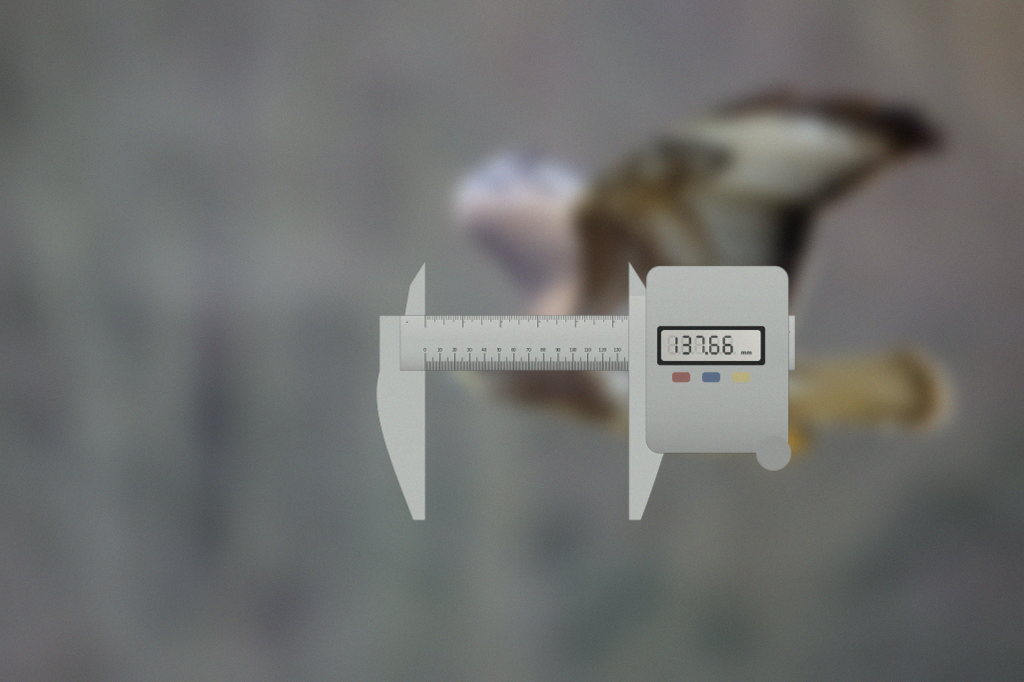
mm 137.66
